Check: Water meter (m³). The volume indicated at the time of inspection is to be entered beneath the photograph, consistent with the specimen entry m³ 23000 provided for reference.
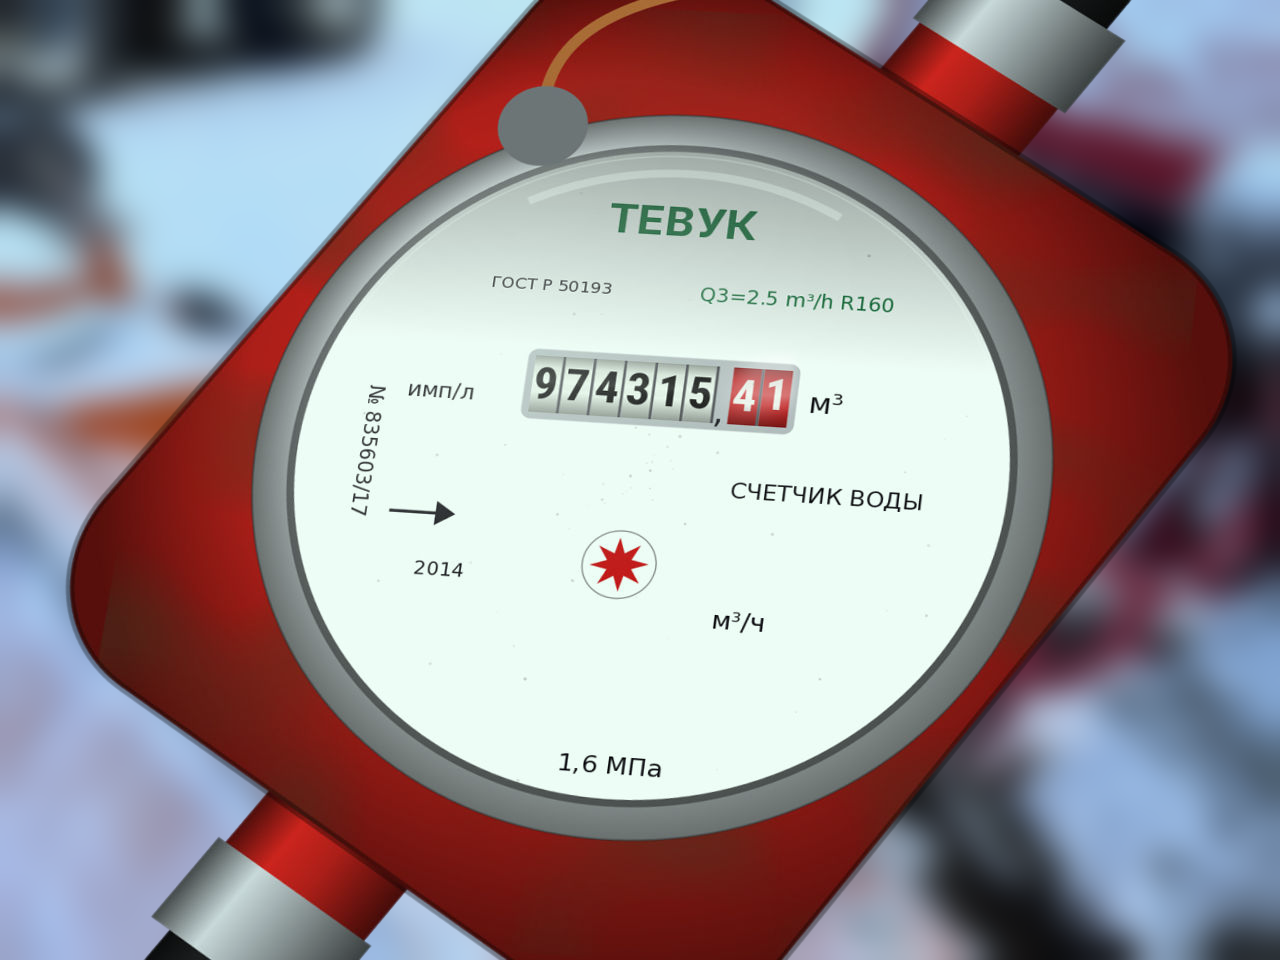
m³ 974315.41
